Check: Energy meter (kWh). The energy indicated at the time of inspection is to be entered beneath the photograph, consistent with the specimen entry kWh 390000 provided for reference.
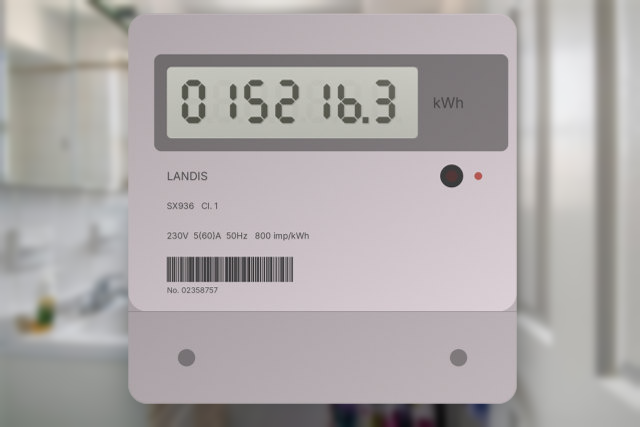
kWh 15216.3
